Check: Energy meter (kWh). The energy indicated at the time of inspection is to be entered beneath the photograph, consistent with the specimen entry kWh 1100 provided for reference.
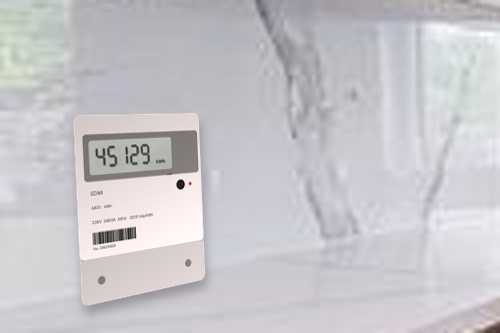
kWh 45129
